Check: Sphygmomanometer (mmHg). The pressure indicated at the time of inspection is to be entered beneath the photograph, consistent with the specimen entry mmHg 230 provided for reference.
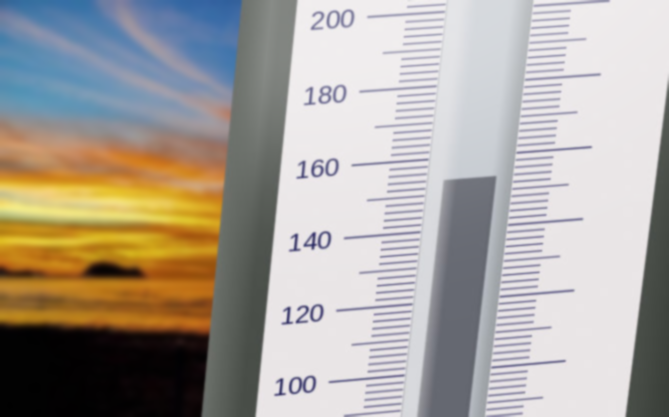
mmHg 154
